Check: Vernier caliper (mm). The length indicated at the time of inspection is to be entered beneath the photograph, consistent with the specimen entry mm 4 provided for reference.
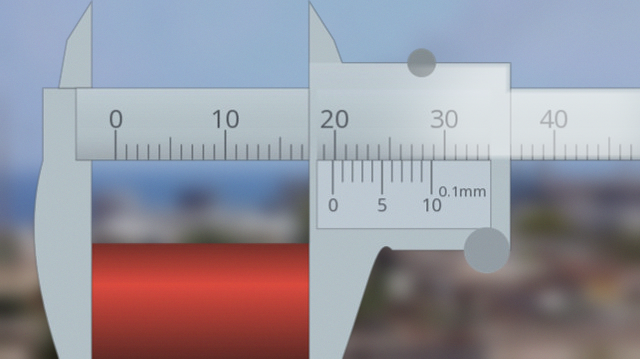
mm 19.8
